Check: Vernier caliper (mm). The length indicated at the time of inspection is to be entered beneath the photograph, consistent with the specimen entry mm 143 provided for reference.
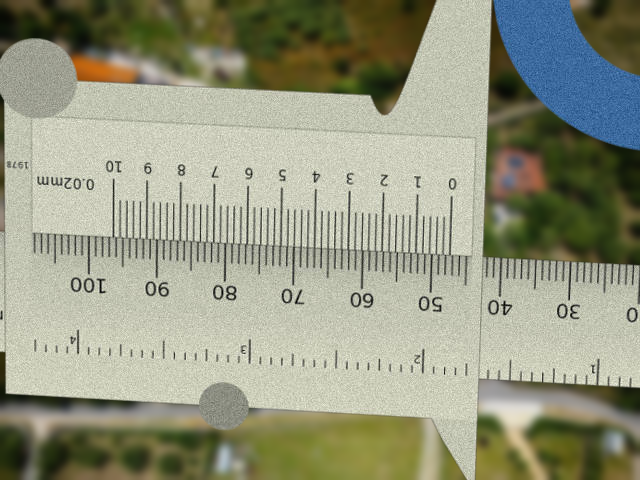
mm 47.4
